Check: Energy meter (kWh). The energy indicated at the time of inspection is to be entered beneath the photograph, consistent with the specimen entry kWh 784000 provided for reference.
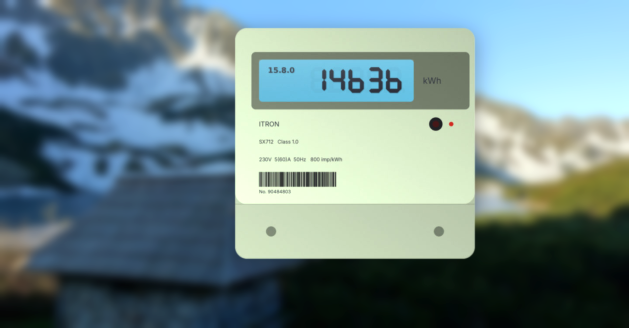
kWh 14636
